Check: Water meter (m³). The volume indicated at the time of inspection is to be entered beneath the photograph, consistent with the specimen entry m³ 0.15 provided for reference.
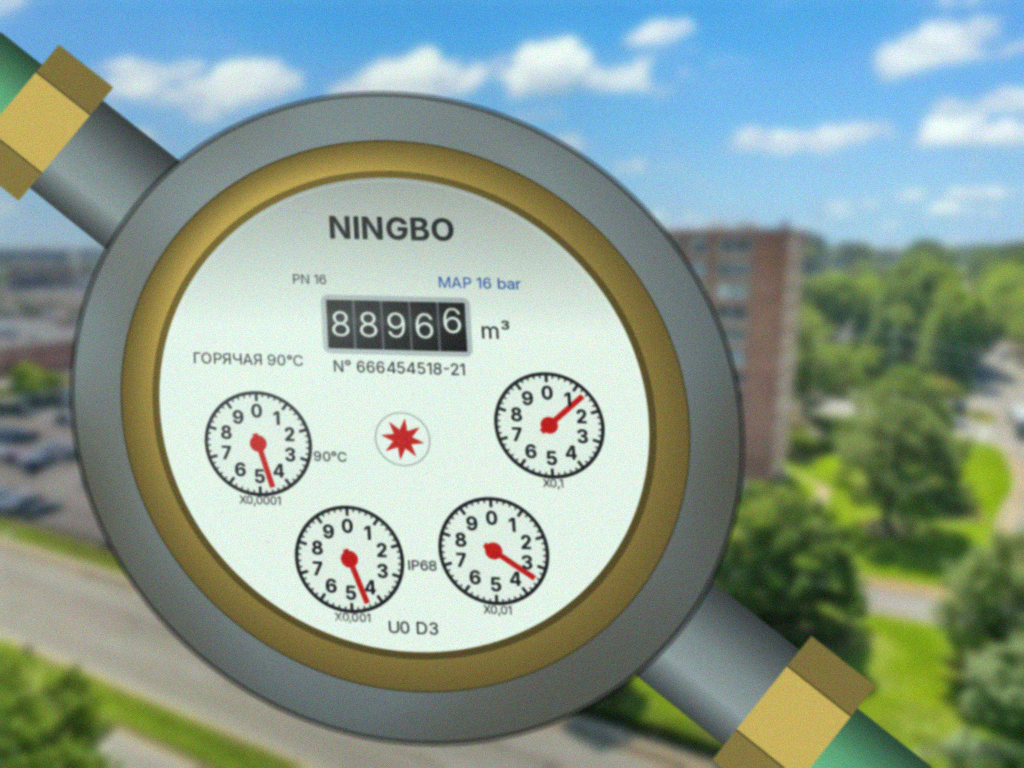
m³ 88966.1344
